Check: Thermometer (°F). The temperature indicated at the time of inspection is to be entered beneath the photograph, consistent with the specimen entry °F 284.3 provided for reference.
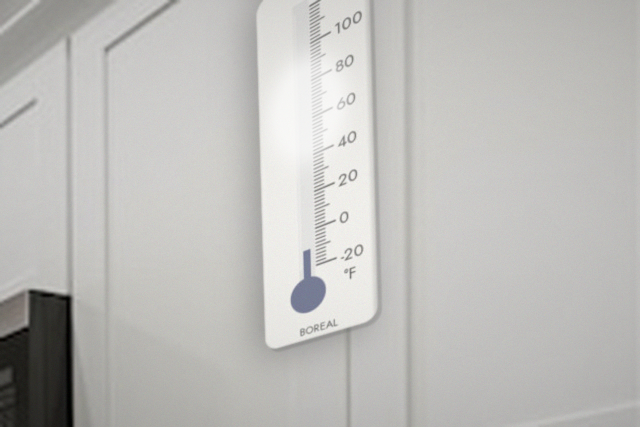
°F -10
